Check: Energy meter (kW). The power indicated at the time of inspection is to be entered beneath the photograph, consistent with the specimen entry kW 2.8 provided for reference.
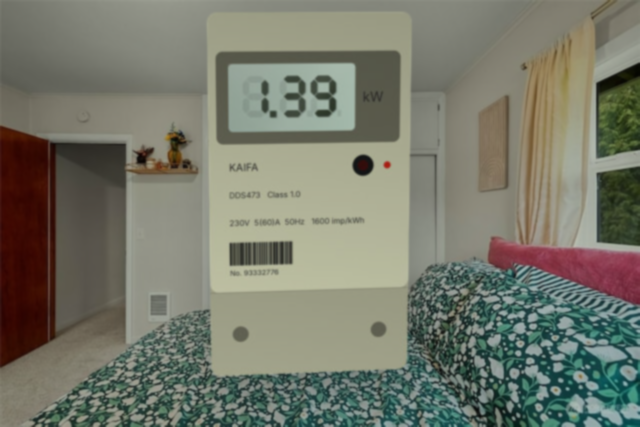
kW 1.39
